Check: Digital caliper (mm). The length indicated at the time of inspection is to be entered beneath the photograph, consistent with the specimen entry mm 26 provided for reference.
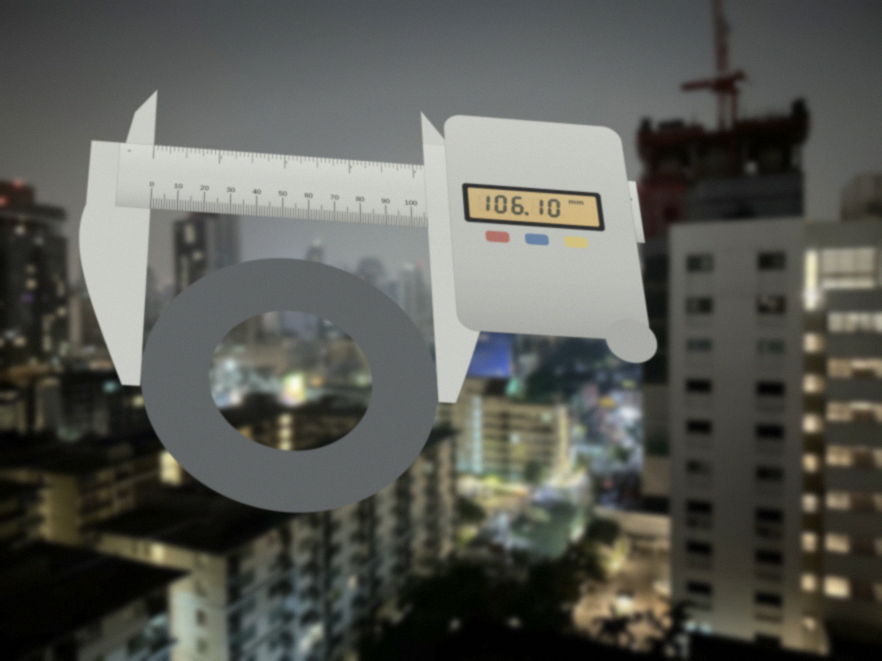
mm 106.10
